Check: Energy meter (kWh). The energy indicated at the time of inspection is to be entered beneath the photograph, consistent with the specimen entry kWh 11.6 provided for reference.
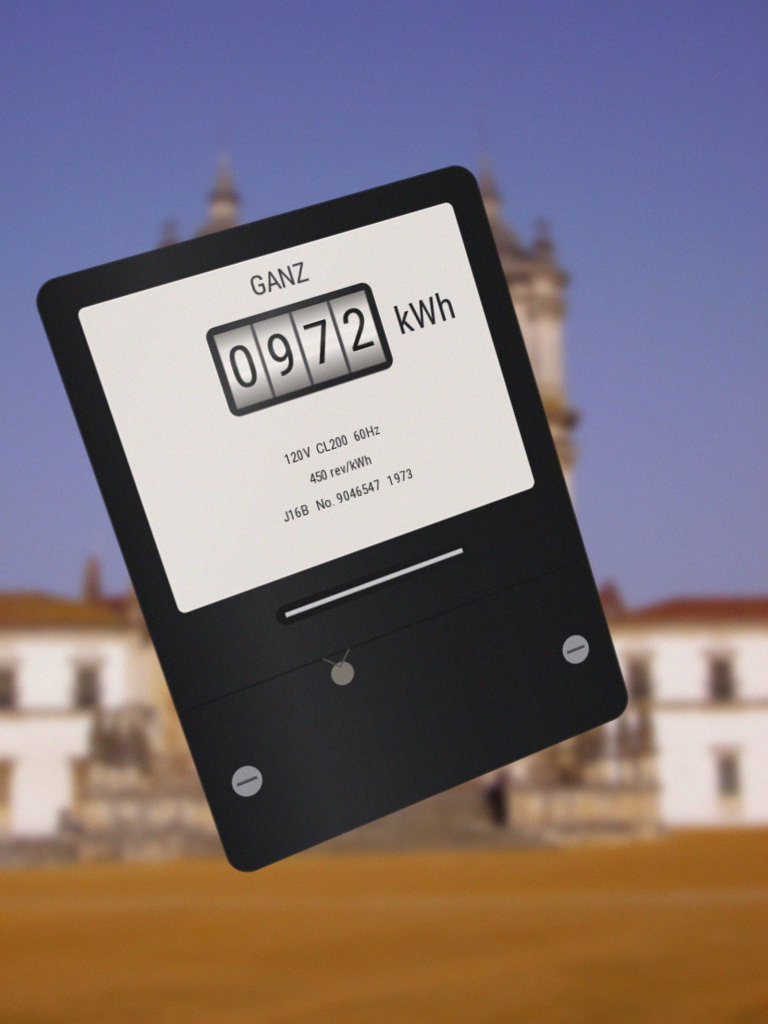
kWh 972
